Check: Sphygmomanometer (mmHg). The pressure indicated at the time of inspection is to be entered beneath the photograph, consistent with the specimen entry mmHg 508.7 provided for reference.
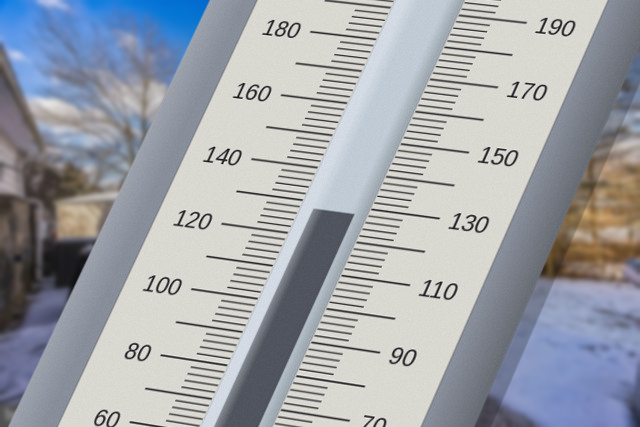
mmHg 128
